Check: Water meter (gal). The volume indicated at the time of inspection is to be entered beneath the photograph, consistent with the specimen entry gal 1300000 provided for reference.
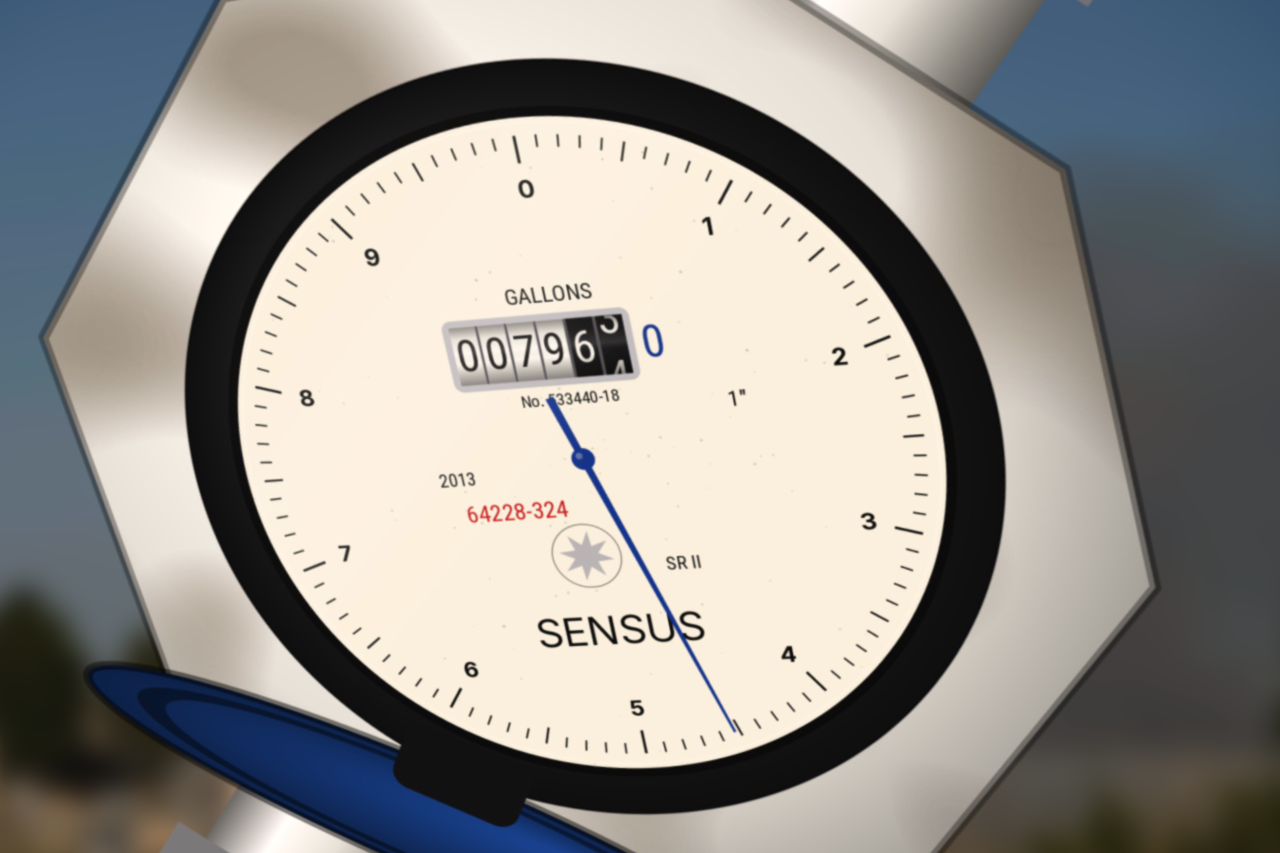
gal 79634.5
